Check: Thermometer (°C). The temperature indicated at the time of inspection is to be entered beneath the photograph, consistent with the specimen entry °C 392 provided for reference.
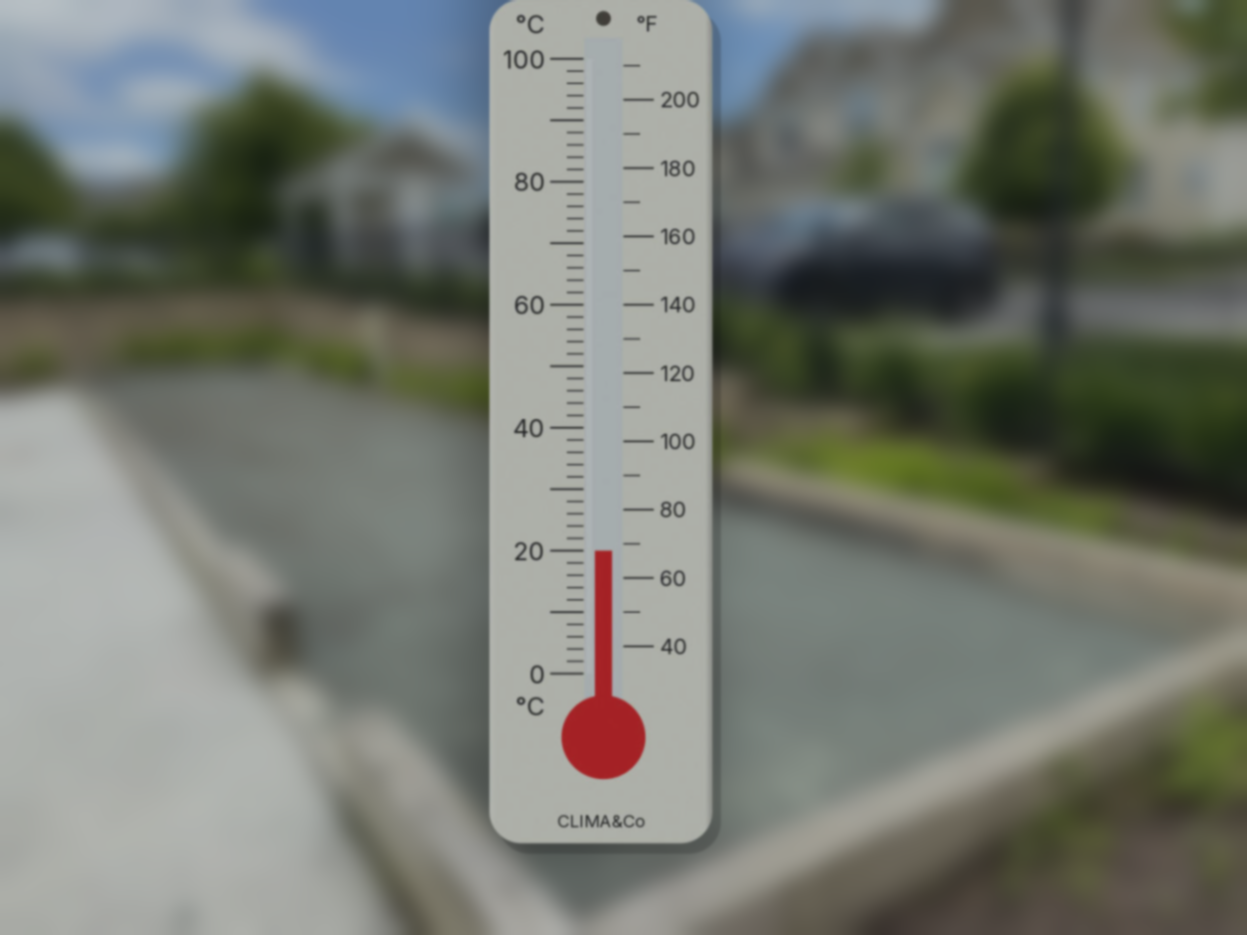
°C 20
